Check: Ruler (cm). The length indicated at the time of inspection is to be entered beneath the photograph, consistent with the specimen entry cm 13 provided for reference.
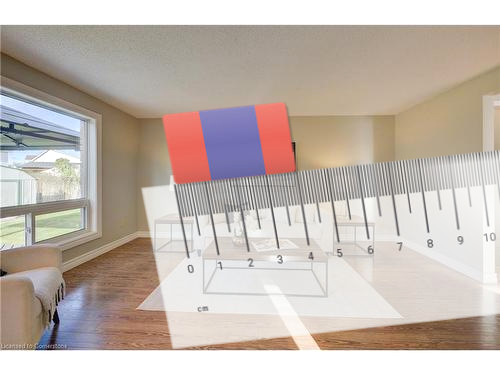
cm 4
